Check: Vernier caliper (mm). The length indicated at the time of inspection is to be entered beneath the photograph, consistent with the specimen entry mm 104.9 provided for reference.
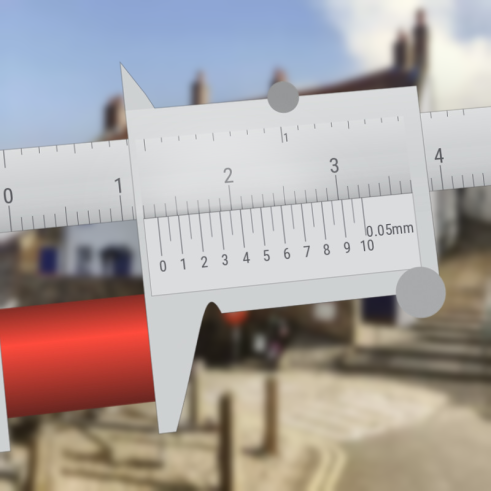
mm 13.2
